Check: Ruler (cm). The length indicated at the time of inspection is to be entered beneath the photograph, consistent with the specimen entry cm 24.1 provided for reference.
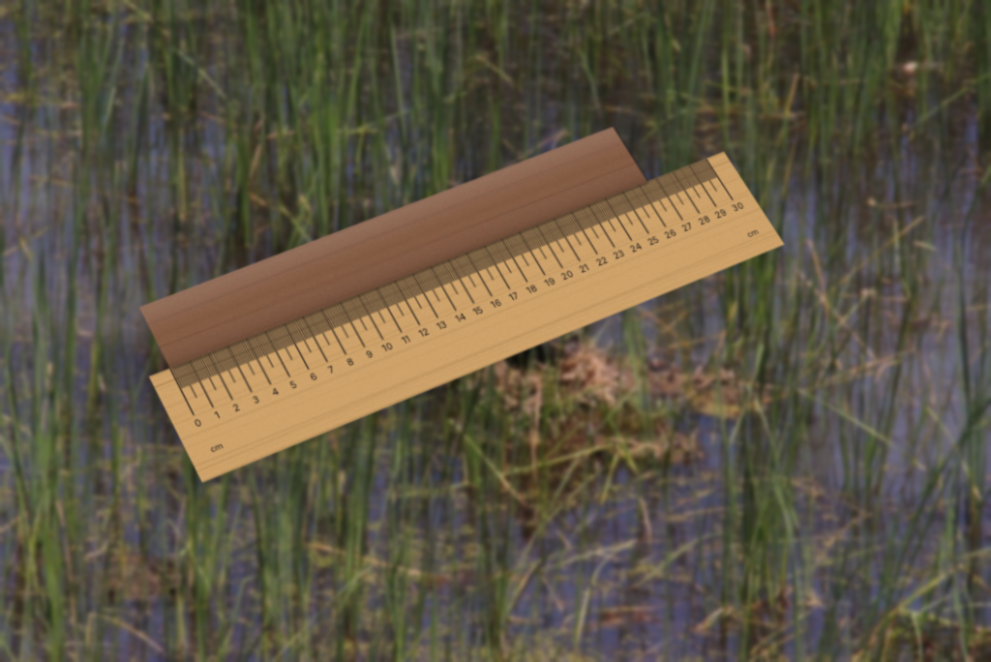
cm 26.5
